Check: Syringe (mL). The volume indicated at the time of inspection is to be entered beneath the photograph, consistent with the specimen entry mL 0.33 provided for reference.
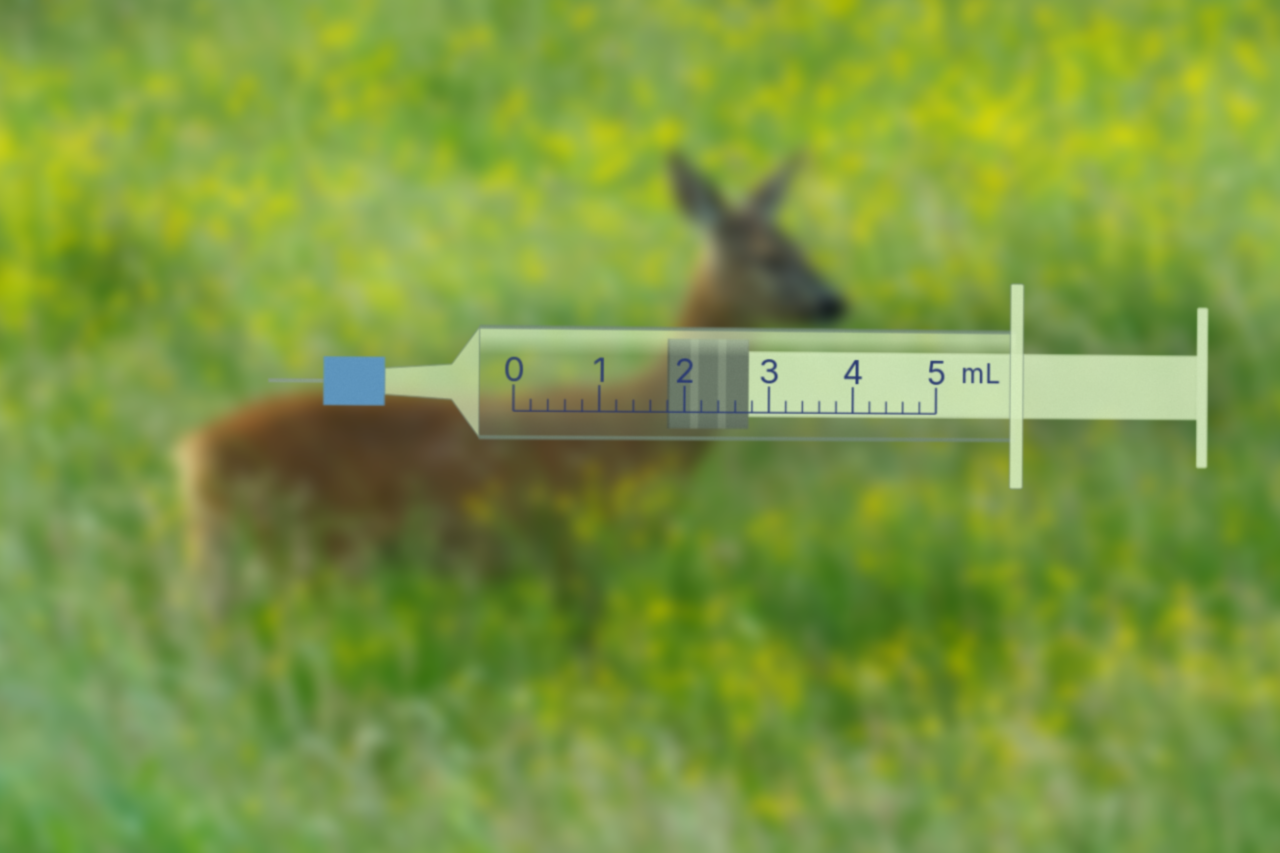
mL 1.8
